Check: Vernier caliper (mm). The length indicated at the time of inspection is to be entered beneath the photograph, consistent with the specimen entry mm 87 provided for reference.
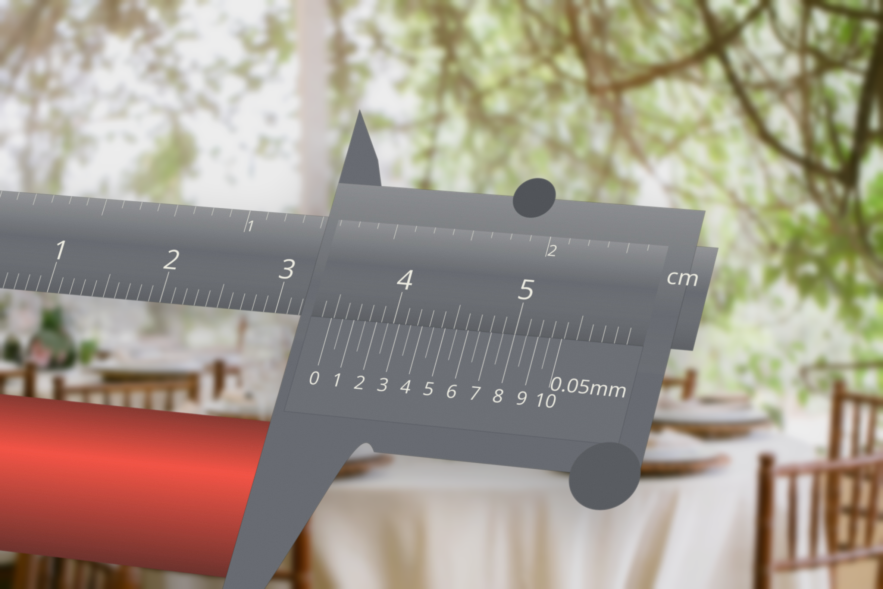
mm 34.8
